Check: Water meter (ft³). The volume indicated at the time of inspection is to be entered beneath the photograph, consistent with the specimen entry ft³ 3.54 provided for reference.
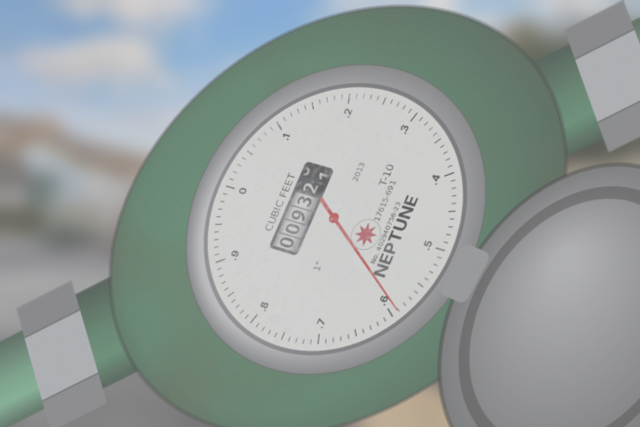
ft³ 9320.59
